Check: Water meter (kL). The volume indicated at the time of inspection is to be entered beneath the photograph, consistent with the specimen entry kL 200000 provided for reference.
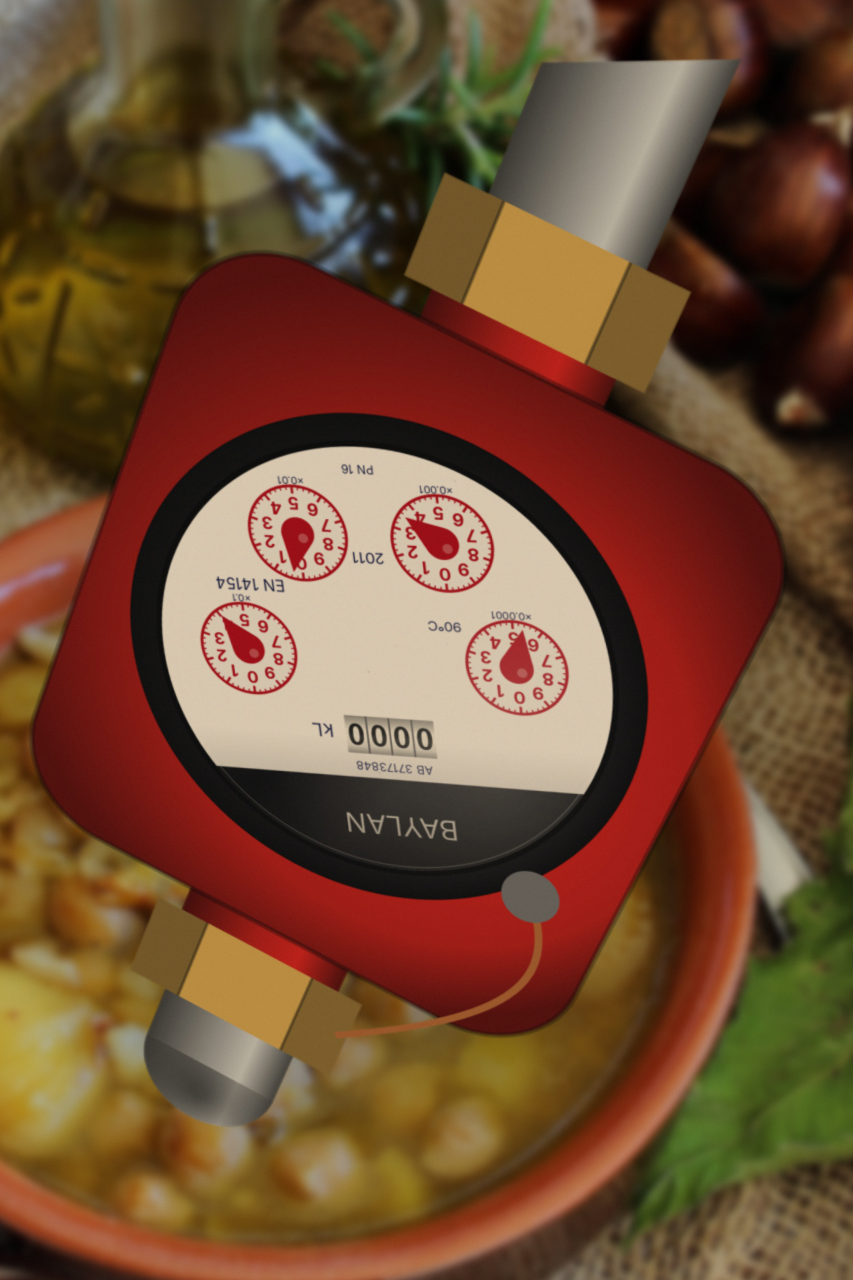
kL 0.4035
